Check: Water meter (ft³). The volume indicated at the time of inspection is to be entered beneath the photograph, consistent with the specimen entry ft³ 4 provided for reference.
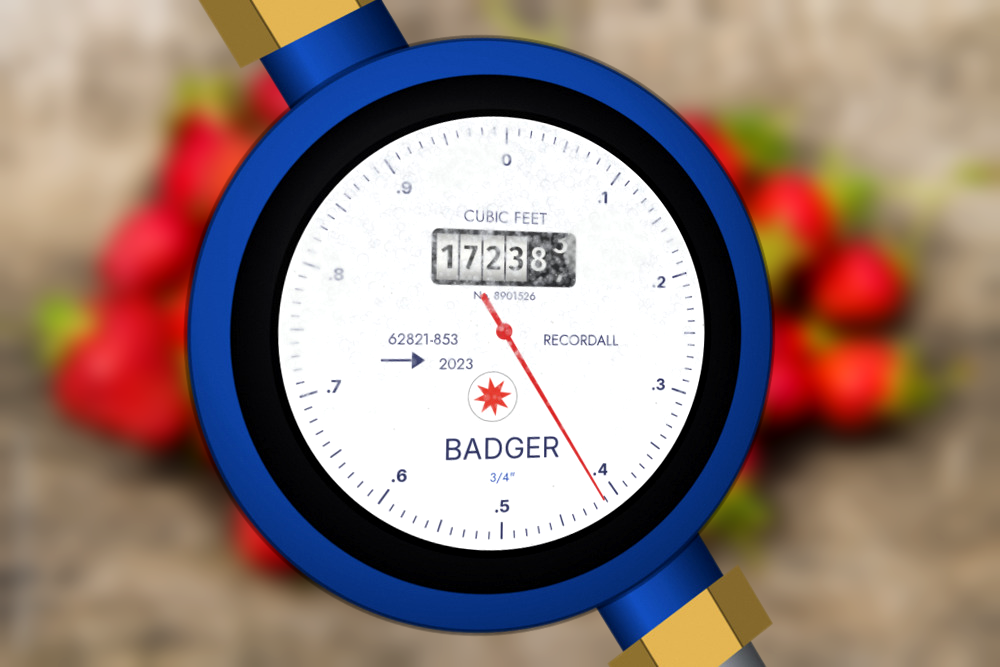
ft³ 172383.41
